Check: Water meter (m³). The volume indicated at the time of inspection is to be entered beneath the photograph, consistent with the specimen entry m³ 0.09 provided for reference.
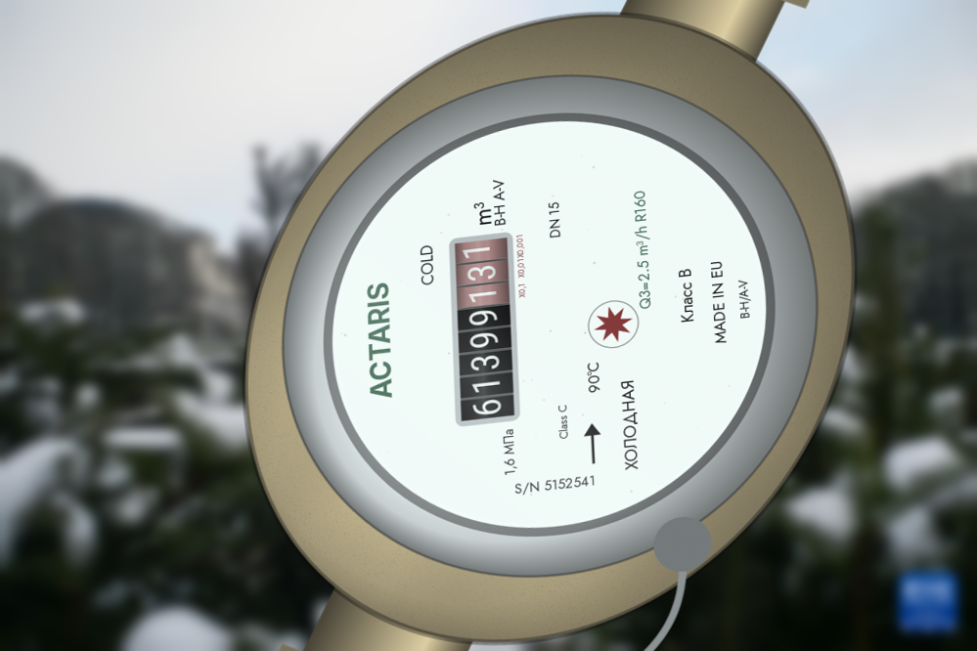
m³ 61399.131
